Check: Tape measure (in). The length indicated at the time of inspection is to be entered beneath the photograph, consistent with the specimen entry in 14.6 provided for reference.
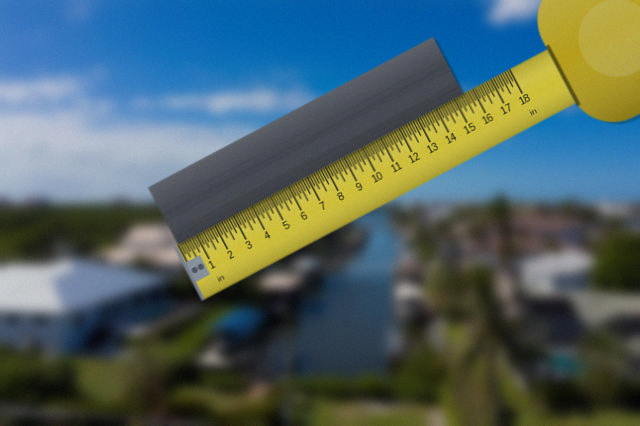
in 15.5
